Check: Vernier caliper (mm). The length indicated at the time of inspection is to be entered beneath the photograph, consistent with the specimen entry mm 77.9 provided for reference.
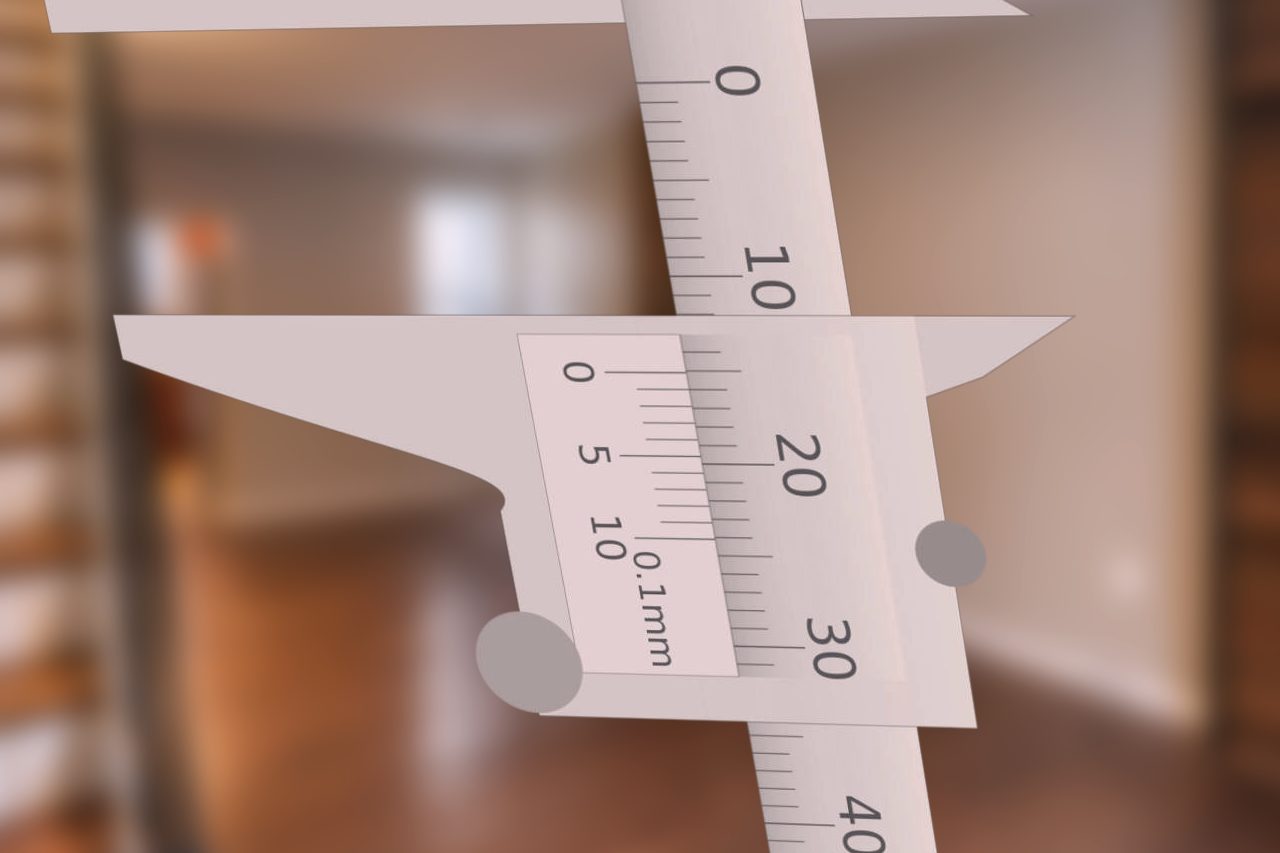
mm 15.1
